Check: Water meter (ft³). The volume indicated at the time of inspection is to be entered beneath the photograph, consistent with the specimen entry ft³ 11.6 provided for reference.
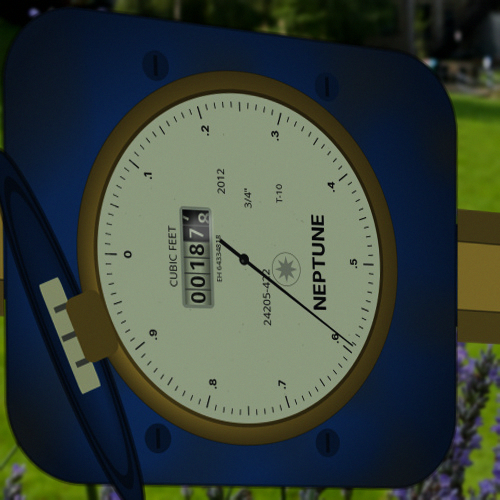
ft³ 1877.59
